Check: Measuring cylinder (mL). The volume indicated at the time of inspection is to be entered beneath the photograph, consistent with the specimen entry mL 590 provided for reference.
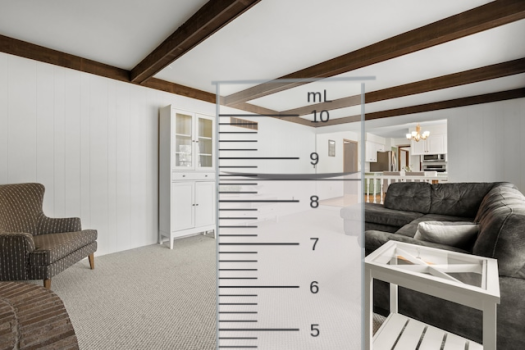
mL 8.5
